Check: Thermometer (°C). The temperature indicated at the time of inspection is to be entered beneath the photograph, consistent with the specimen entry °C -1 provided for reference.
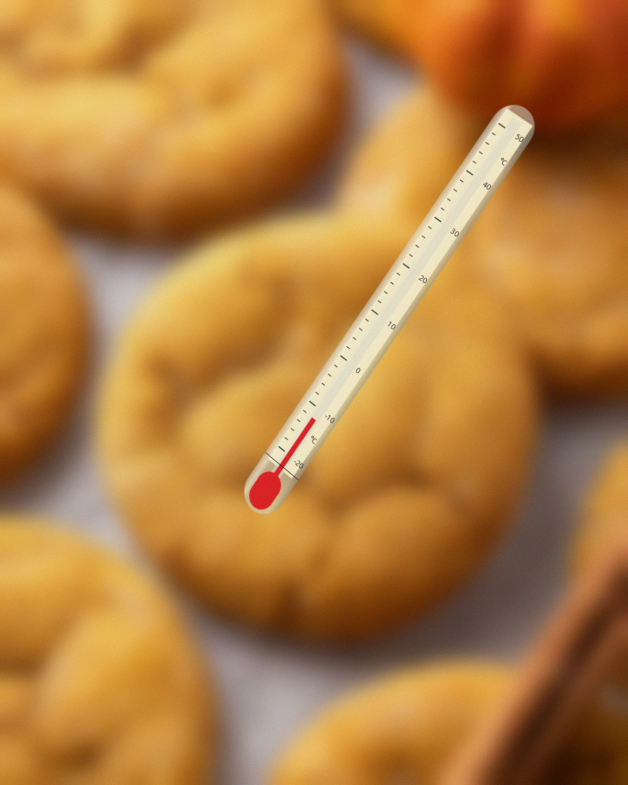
°C -12
